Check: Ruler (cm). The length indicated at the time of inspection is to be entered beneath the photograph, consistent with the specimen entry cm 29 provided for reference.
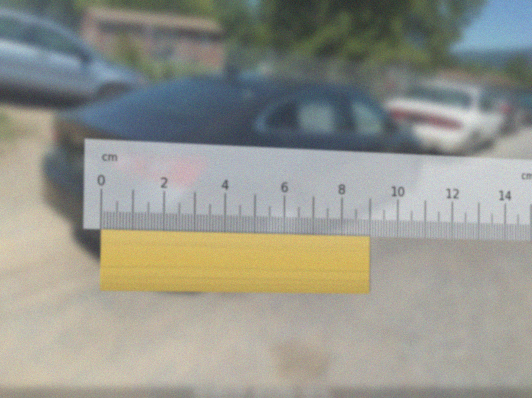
cm 9
